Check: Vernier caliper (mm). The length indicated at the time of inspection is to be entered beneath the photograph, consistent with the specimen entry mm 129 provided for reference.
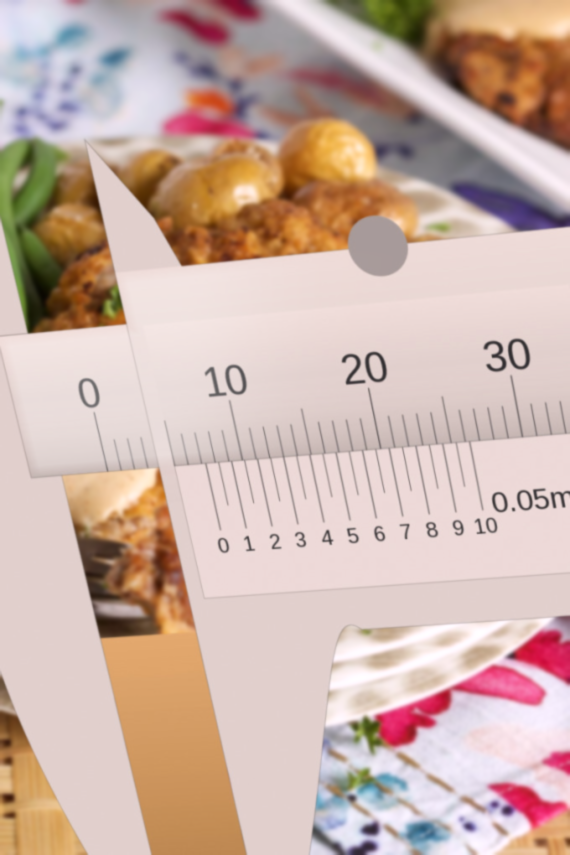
mm 7.3
